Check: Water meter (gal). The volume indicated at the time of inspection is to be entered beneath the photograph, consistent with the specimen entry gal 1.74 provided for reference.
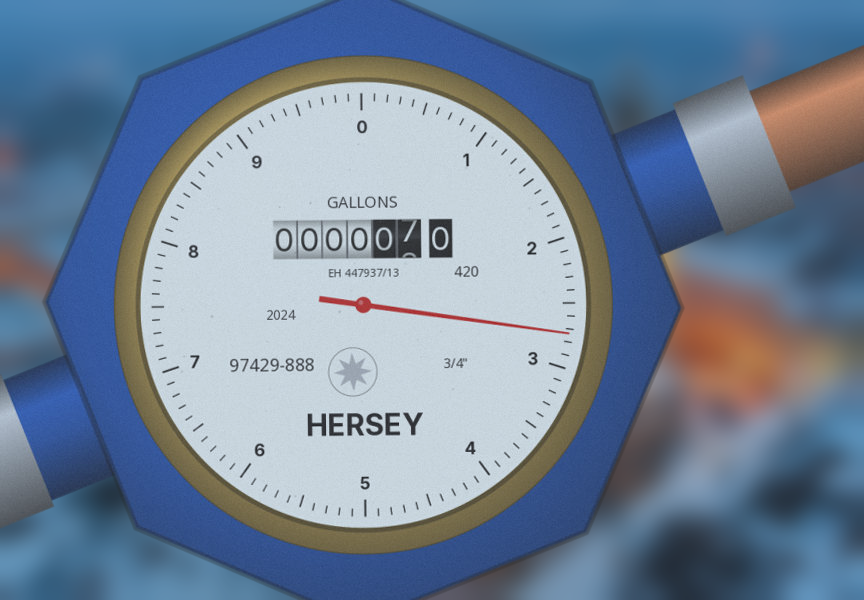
gal 72.7
